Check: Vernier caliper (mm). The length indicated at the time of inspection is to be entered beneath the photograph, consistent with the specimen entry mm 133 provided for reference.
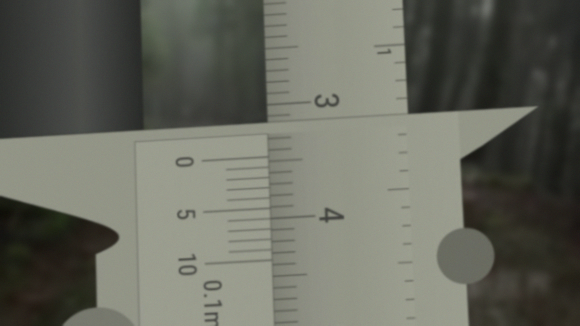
mm 34.6
